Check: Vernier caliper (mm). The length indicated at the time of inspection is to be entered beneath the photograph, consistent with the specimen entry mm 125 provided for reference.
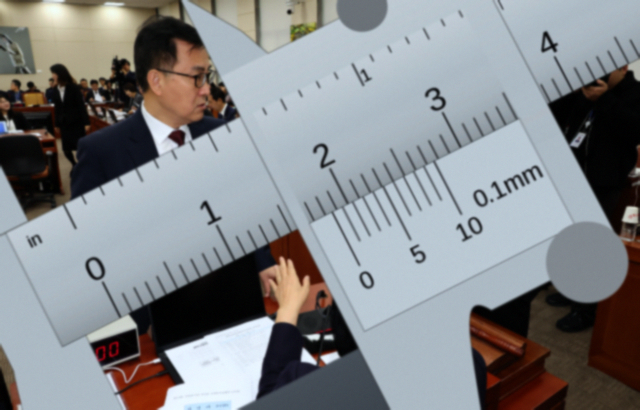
mm 18.6
